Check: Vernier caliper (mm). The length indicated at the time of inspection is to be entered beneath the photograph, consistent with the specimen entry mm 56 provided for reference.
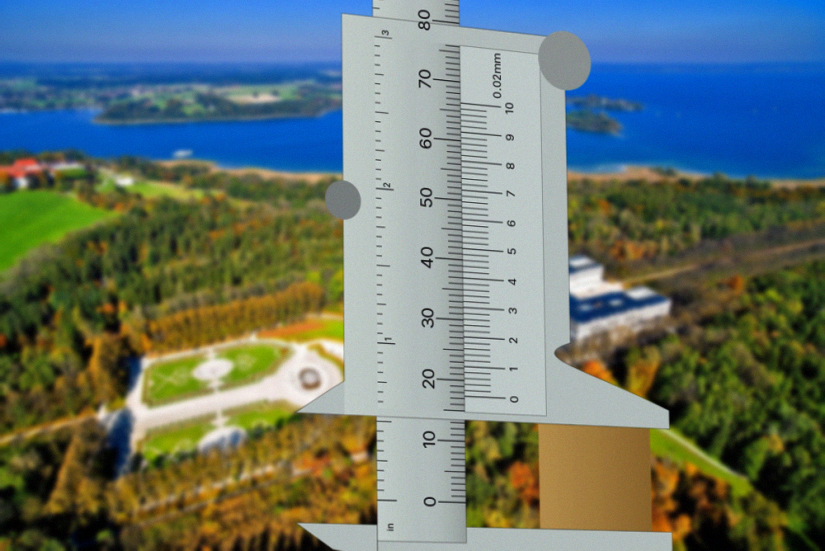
mm 17.4
